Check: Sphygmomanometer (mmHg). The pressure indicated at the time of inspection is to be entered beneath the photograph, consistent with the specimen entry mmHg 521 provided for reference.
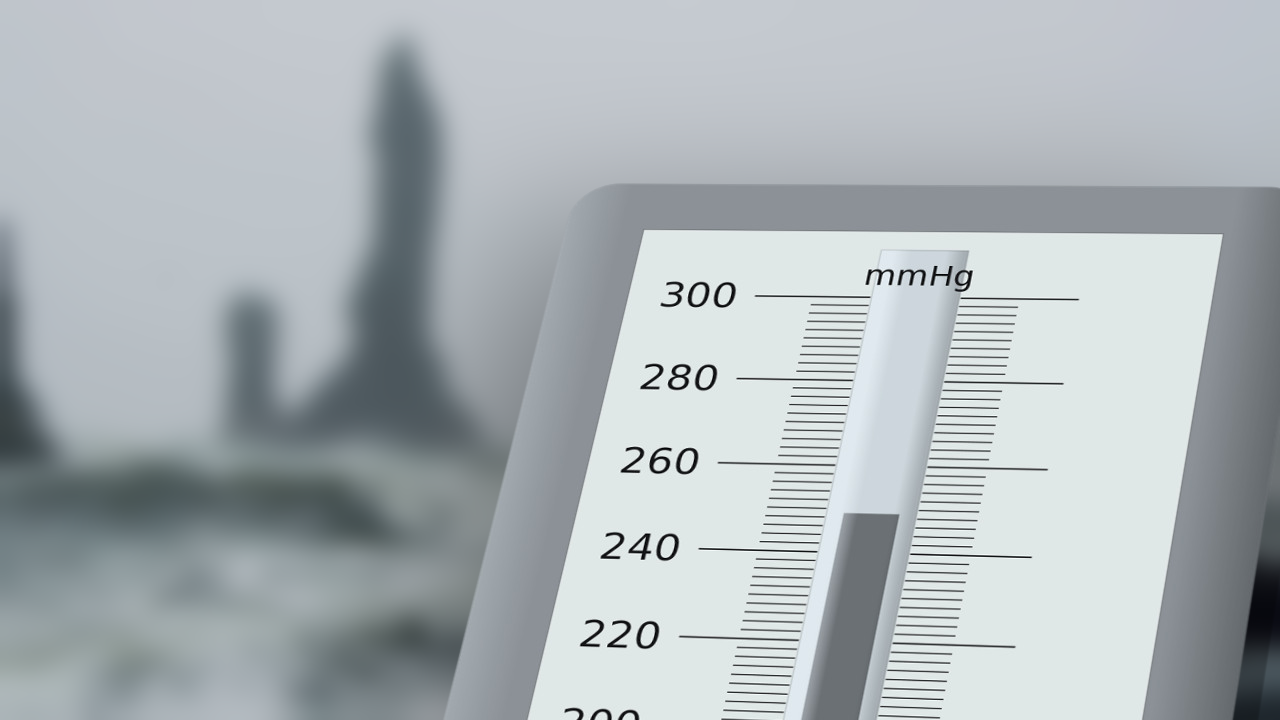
mmHg 249
